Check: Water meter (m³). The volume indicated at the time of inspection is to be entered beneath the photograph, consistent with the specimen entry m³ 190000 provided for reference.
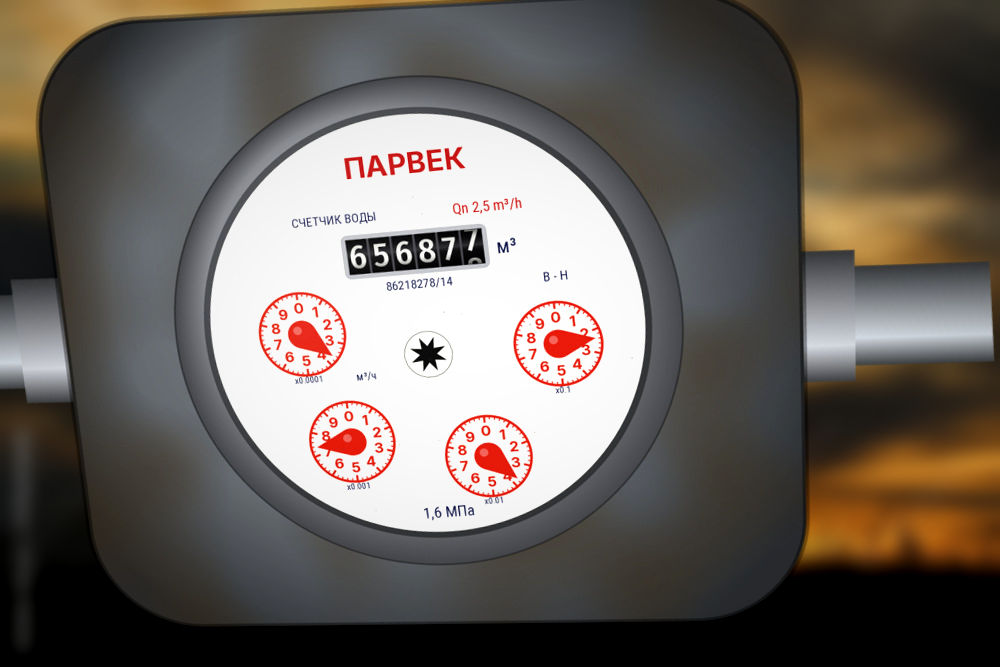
m³ 656877.2373
